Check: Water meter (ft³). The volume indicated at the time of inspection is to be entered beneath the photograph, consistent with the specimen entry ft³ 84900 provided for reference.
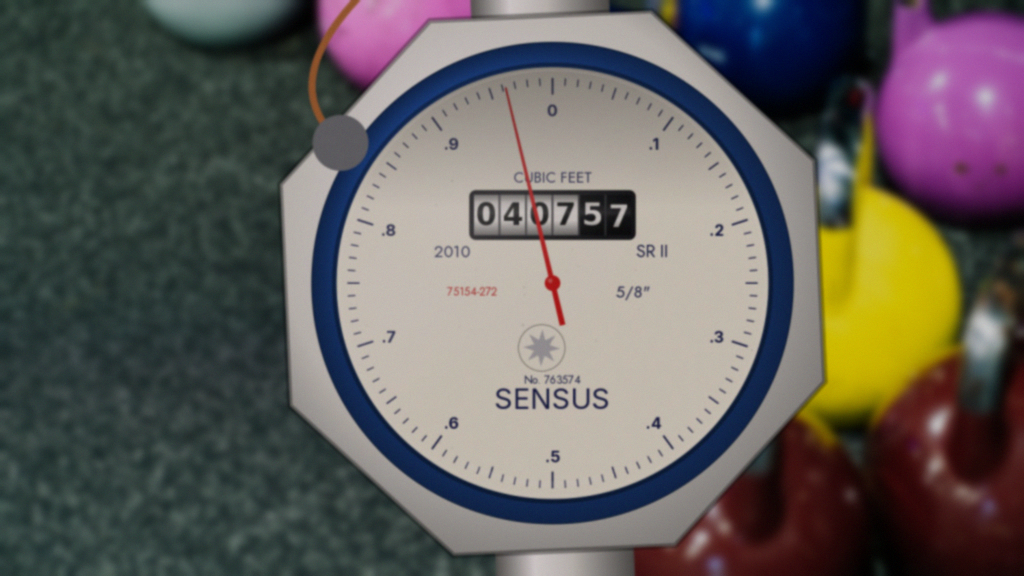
ft³ 40756.96
